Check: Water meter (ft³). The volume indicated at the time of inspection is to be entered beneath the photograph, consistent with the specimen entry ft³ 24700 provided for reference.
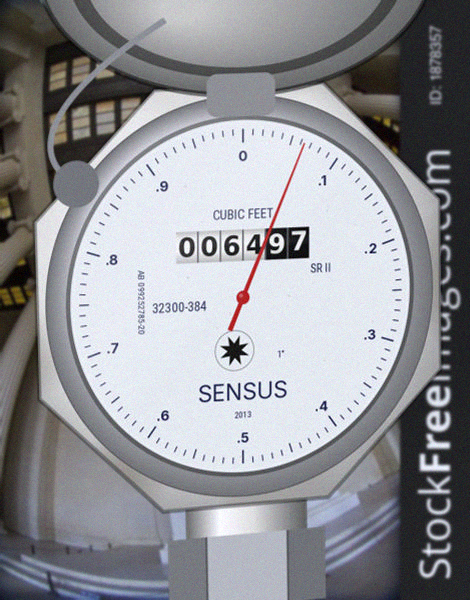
ft³ 6497.06
